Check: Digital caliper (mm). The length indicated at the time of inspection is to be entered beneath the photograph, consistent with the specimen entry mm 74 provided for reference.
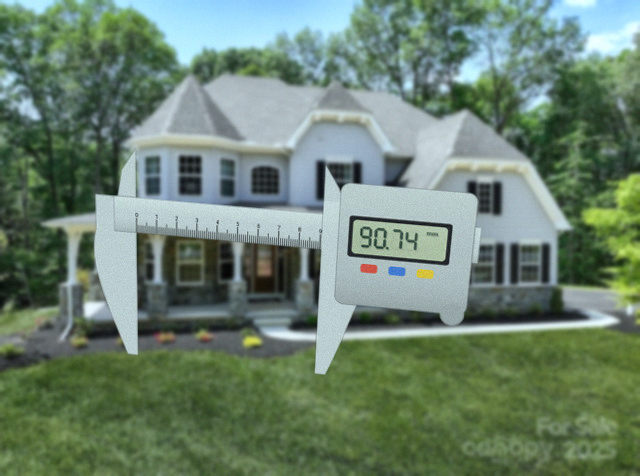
mm 90.74
